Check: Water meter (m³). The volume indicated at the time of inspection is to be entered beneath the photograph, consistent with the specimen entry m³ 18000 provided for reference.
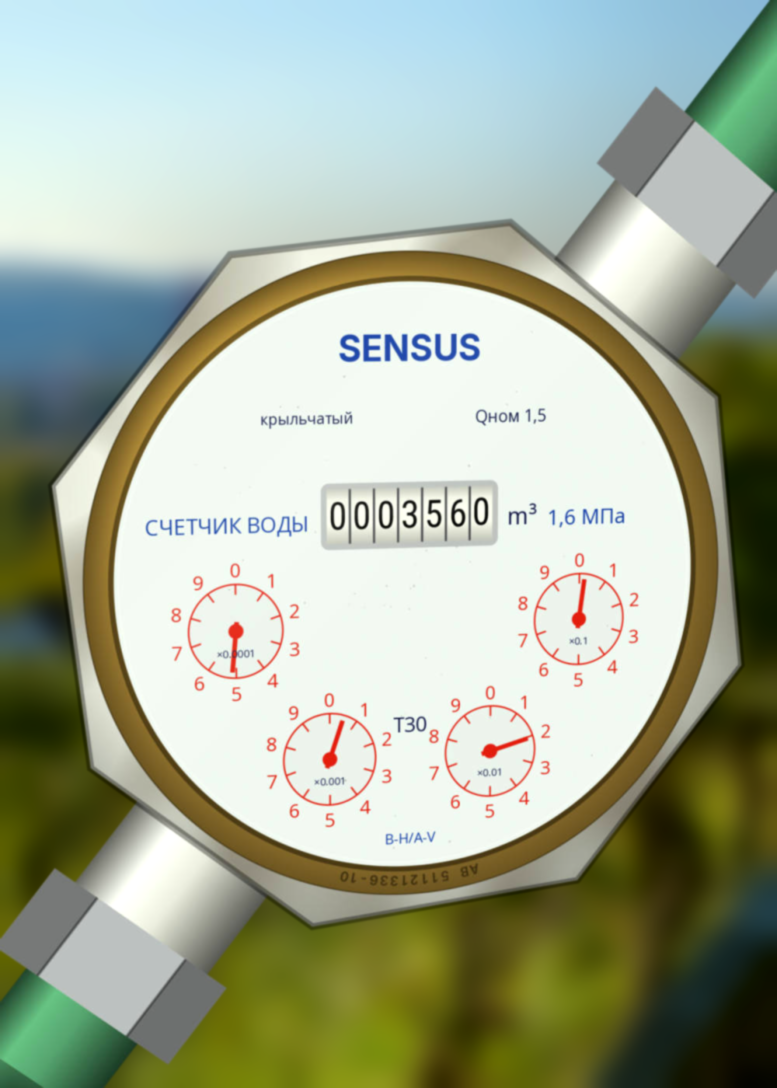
m³ 3560.0205
